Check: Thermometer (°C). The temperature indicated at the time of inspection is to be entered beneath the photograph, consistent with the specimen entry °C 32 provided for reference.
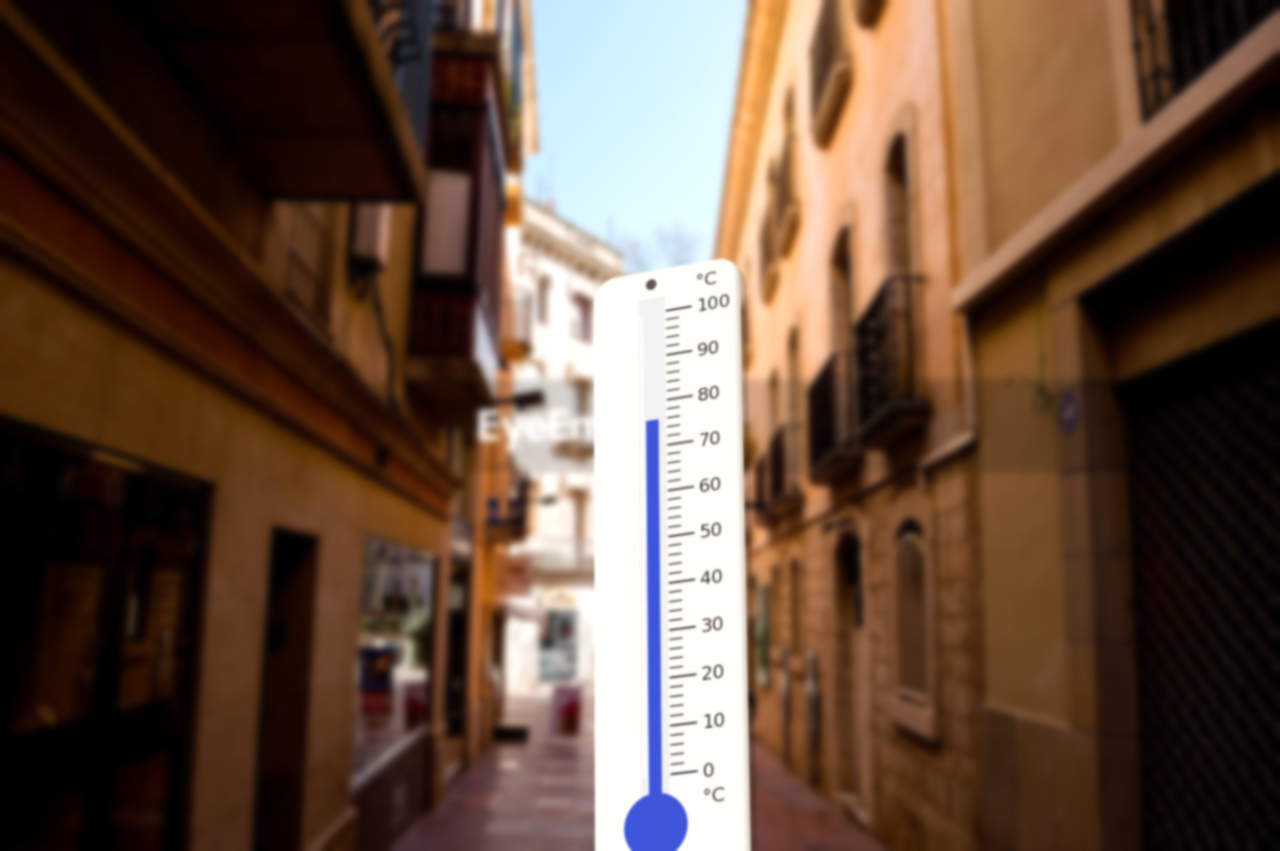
°C 76
